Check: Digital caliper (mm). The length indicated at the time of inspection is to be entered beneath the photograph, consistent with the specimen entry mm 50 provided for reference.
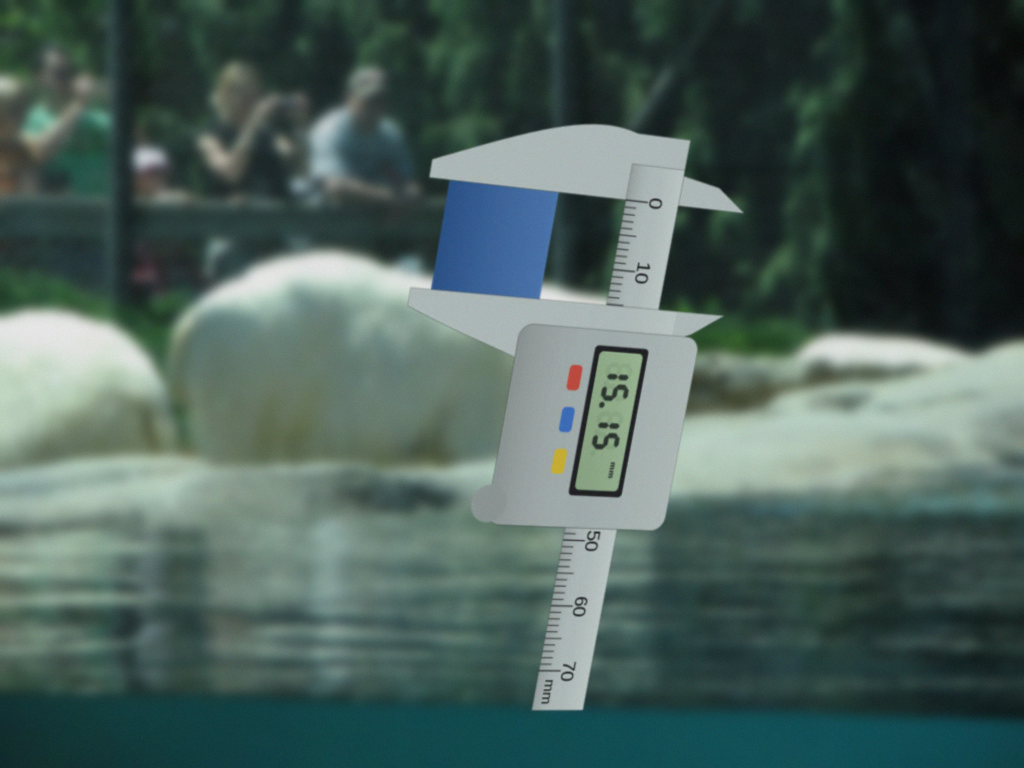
mm 15.15
